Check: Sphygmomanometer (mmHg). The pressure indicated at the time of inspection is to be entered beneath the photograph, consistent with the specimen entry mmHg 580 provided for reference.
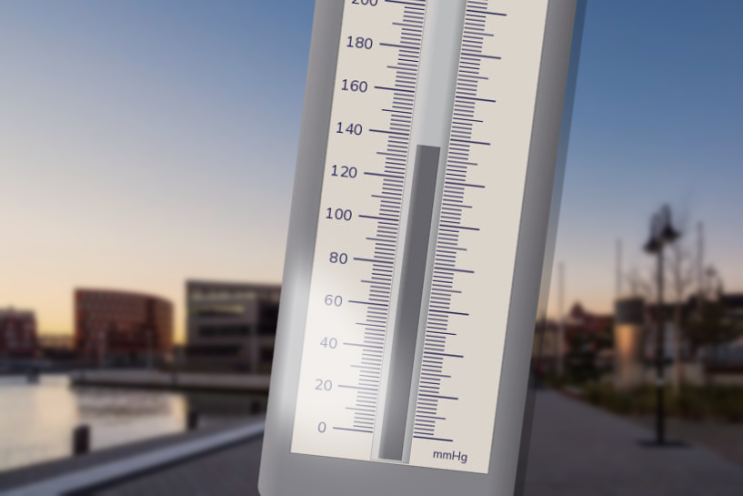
mmHg 136
